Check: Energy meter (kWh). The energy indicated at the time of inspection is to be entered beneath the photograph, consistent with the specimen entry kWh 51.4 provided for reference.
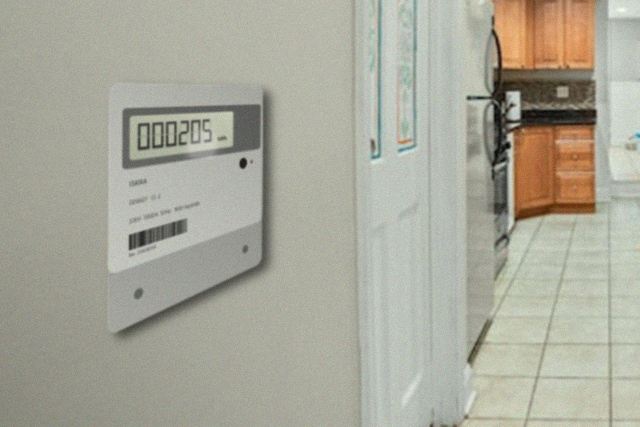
kWh 205
